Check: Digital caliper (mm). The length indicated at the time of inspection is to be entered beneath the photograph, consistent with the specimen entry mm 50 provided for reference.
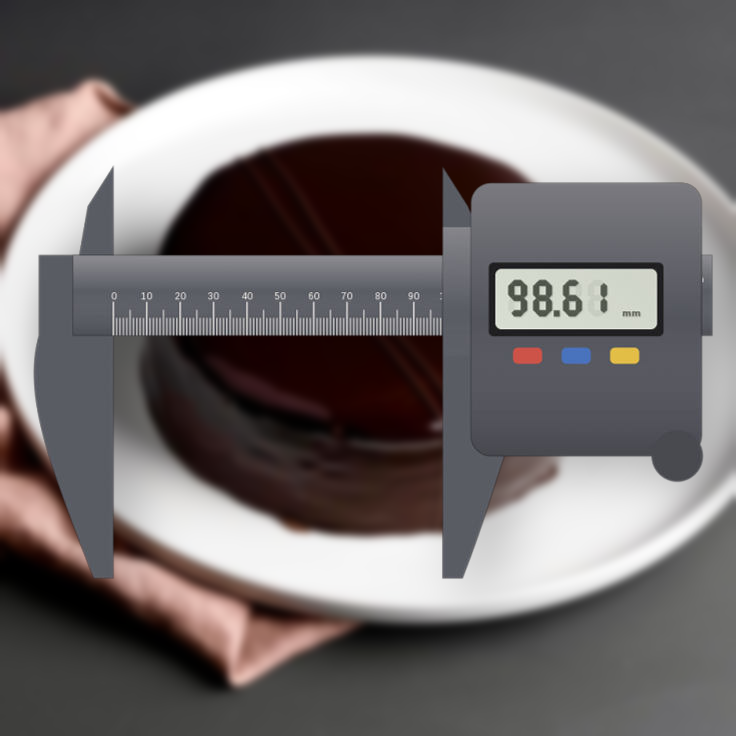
mm 98.61
